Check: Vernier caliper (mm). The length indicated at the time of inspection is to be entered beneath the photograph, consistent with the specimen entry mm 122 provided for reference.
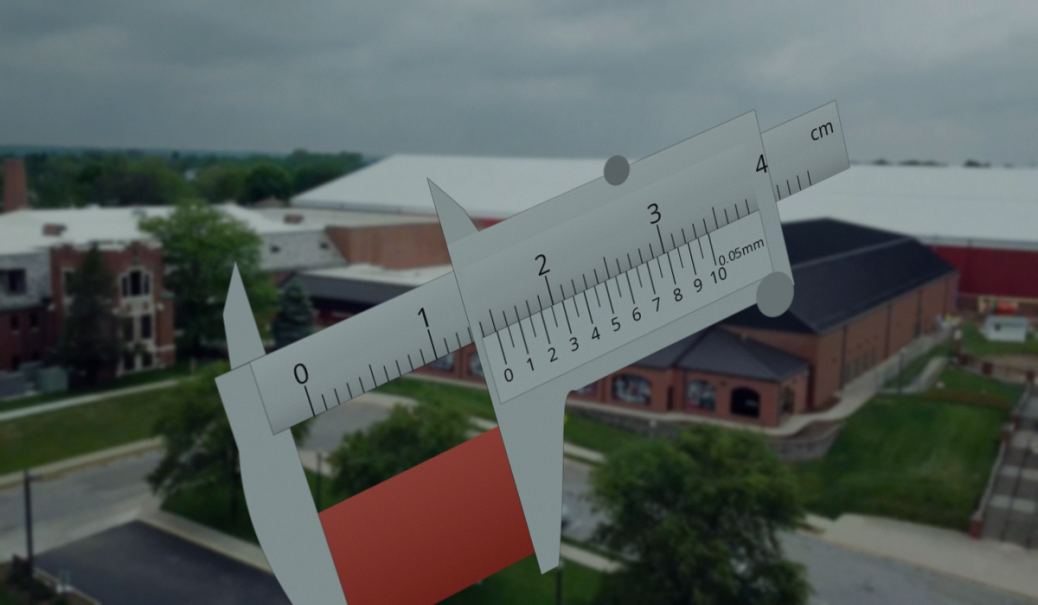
mm 15.1
